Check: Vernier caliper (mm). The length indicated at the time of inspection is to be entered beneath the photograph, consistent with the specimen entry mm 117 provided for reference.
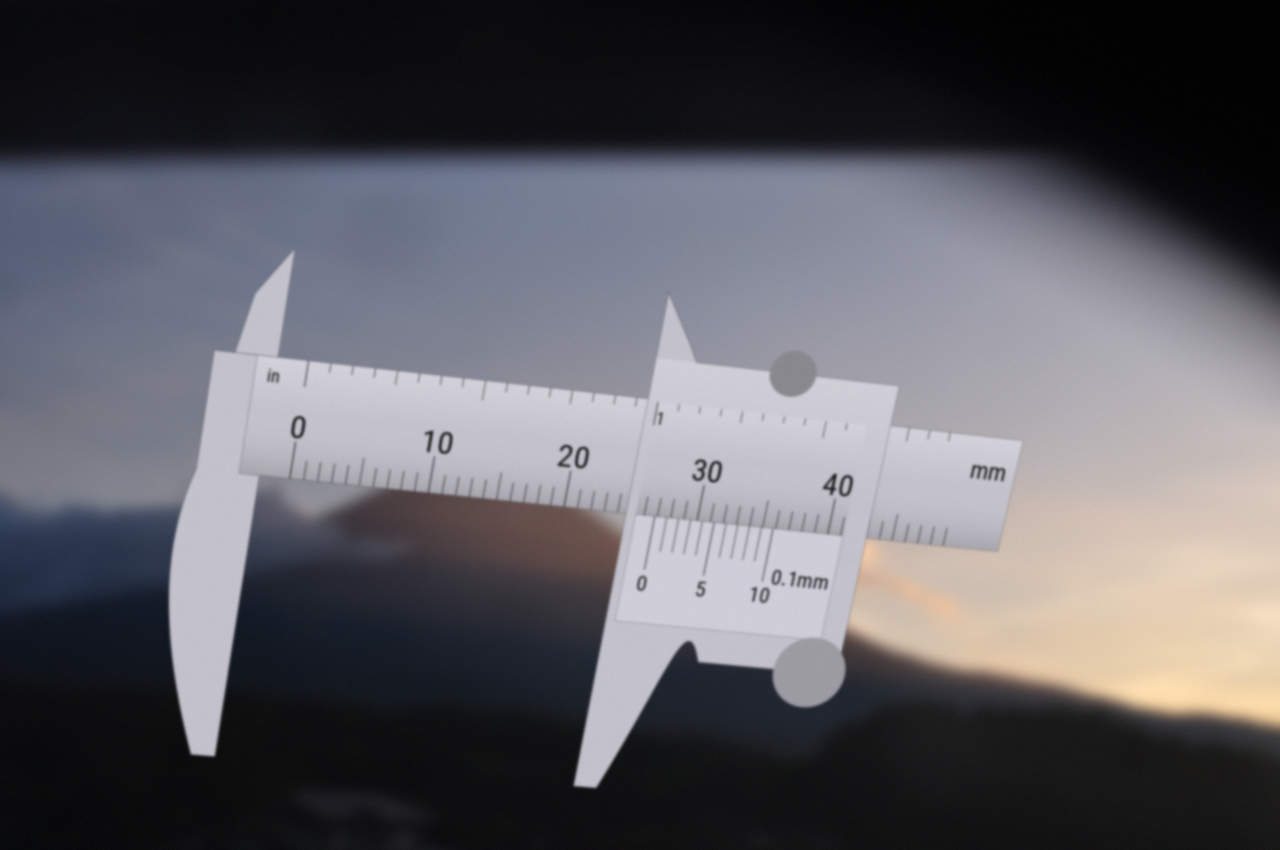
mm 26.8
